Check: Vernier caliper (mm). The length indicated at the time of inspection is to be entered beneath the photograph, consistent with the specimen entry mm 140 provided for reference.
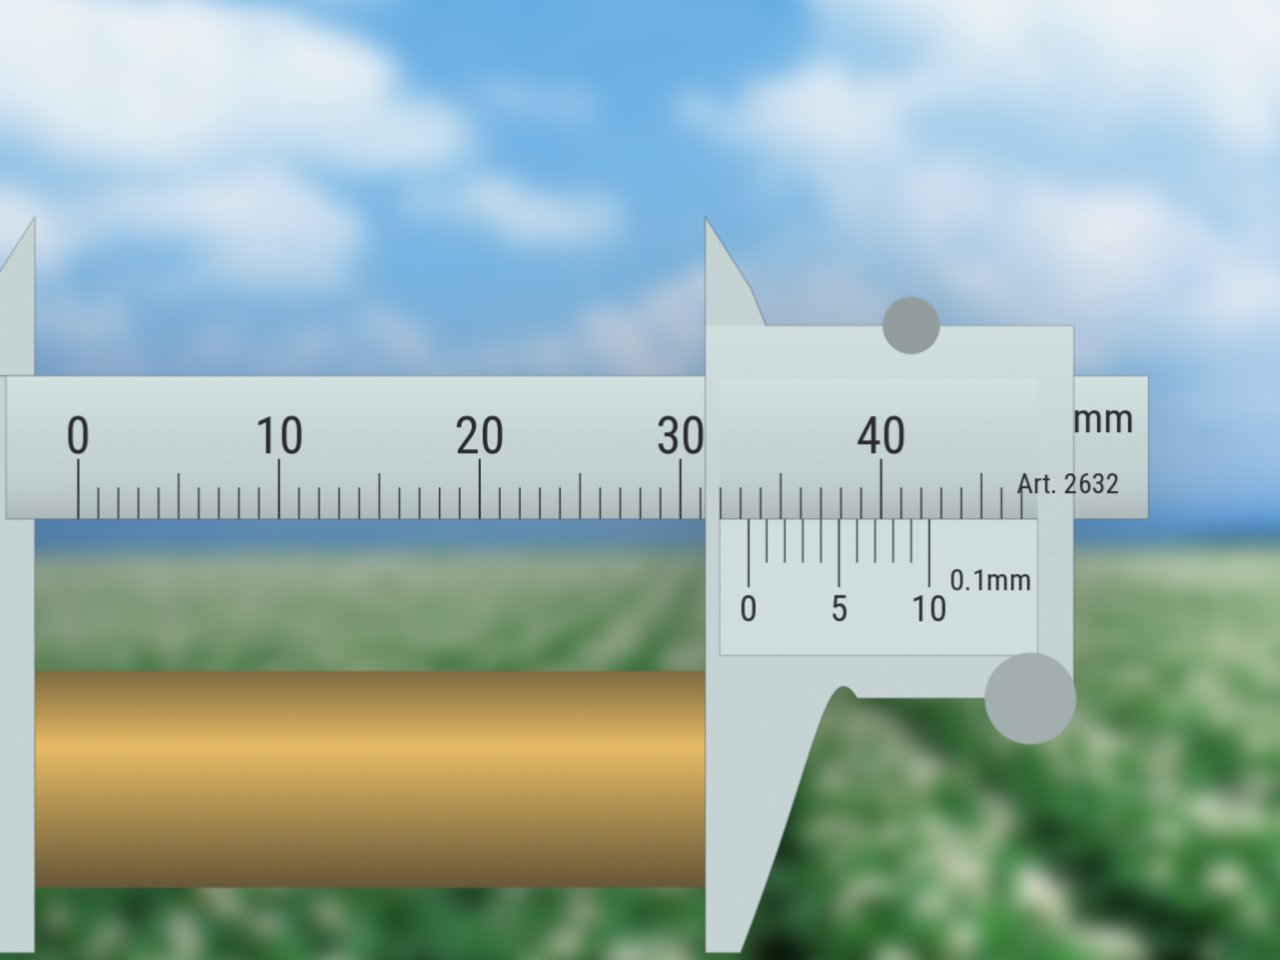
mm 33.4
